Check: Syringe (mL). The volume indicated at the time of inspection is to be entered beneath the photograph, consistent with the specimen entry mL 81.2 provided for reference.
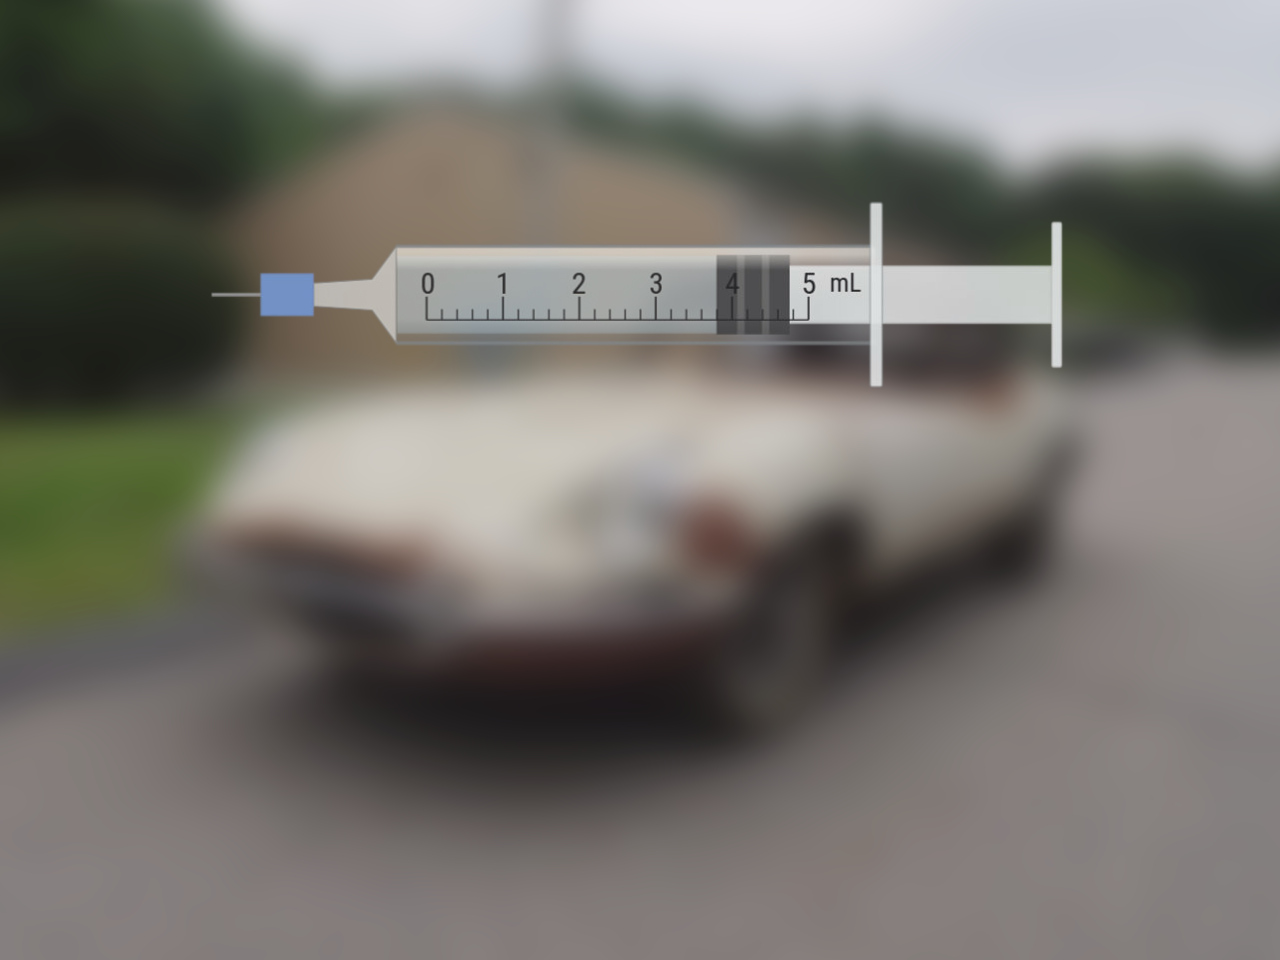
mL 3.8
